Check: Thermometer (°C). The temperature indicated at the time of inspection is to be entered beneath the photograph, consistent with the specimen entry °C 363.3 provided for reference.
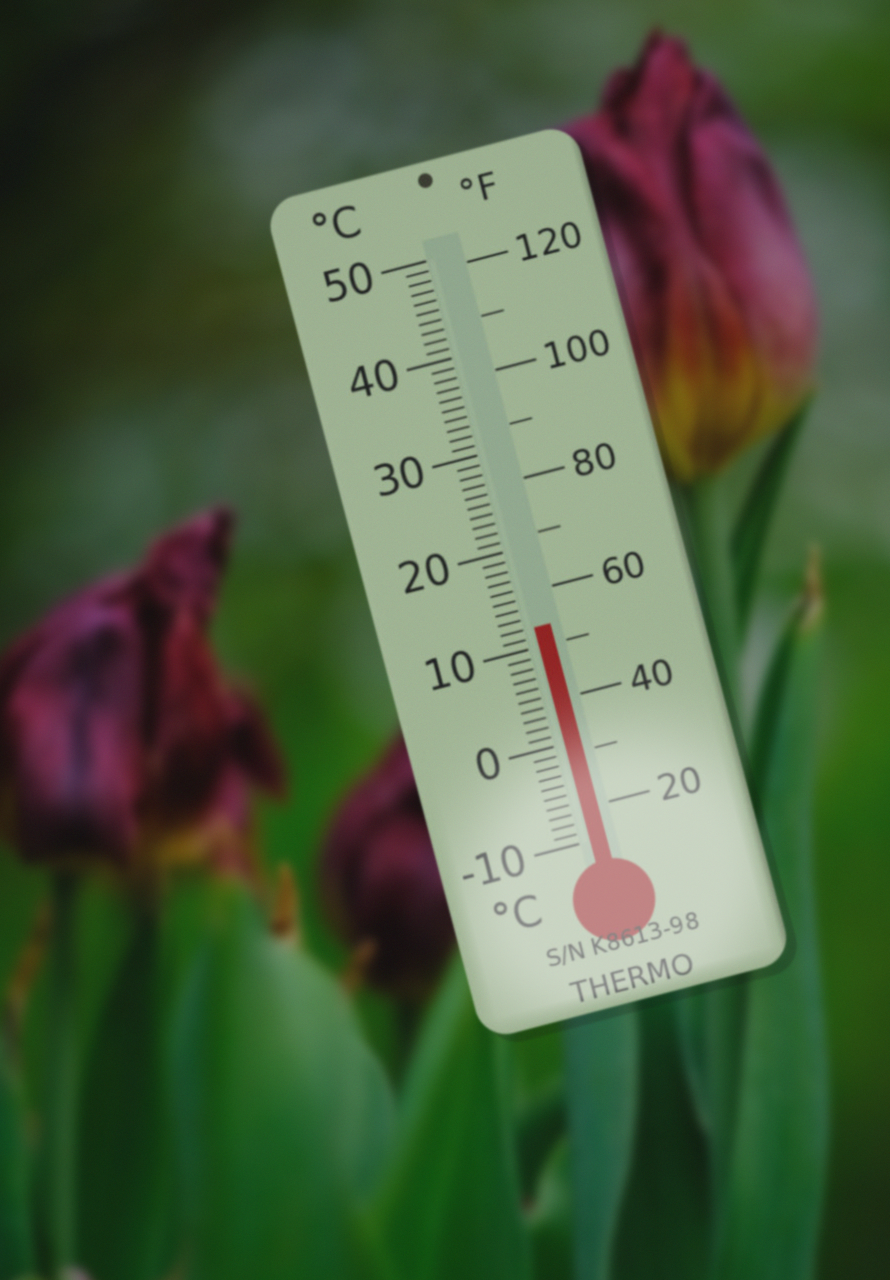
°C 12
